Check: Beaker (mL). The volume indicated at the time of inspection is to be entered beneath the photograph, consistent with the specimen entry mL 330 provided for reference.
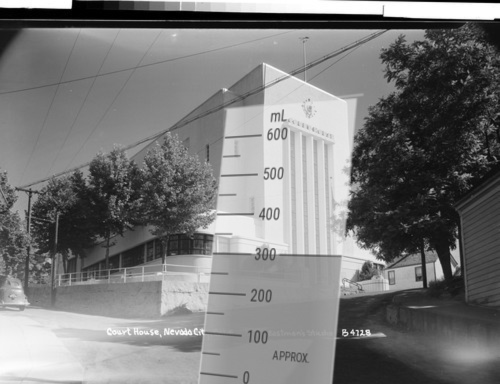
mL 300
